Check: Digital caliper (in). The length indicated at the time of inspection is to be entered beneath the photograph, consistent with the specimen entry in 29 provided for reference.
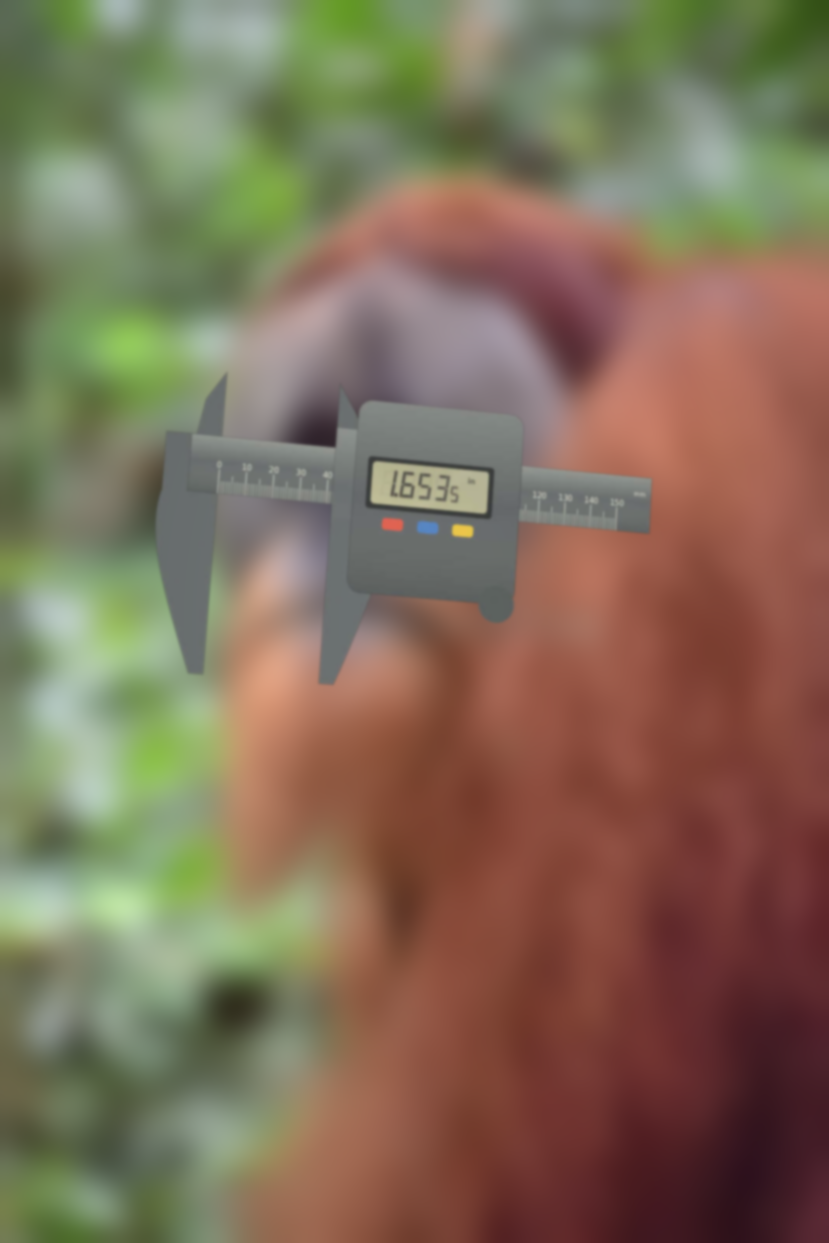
in 1.6535
